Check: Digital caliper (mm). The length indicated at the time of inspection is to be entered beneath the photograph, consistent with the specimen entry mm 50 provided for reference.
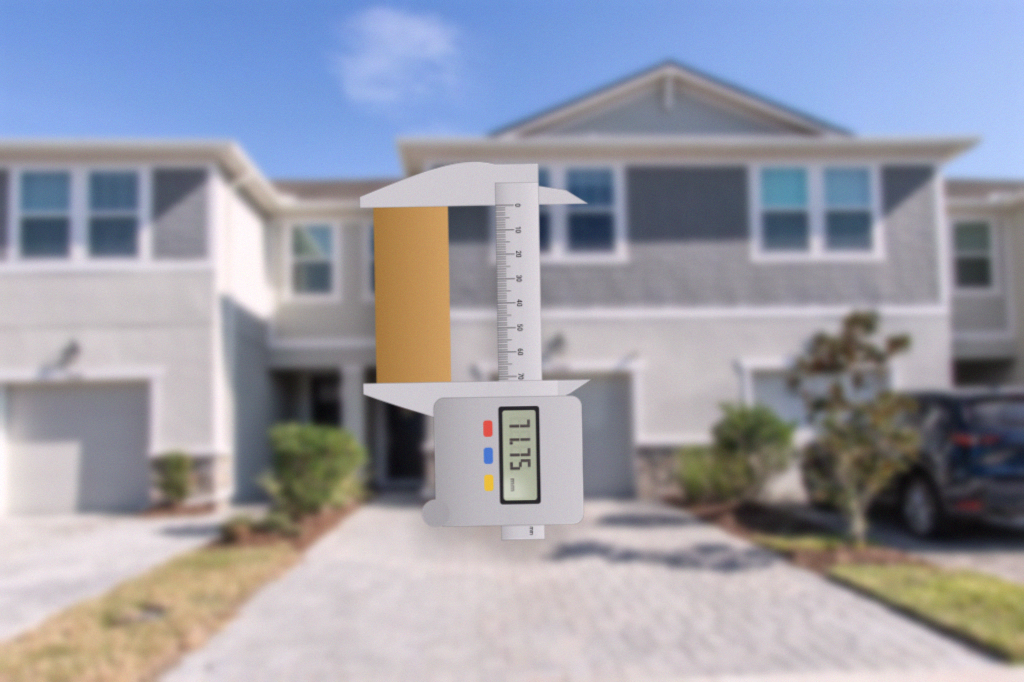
mm 71.75
